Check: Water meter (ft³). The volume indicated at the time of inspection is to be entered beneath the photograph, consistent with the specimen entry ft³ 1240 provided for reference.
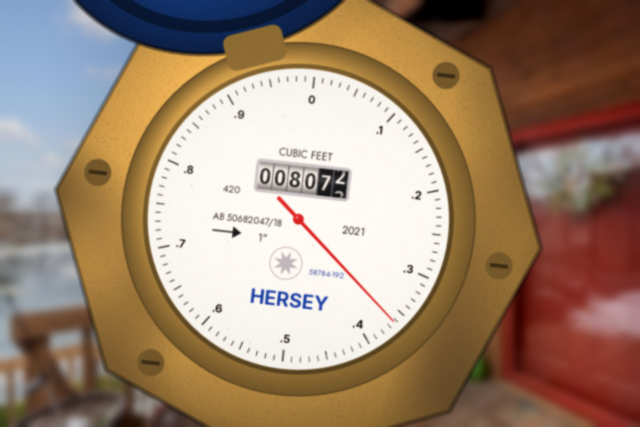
ft³ 8072.36
